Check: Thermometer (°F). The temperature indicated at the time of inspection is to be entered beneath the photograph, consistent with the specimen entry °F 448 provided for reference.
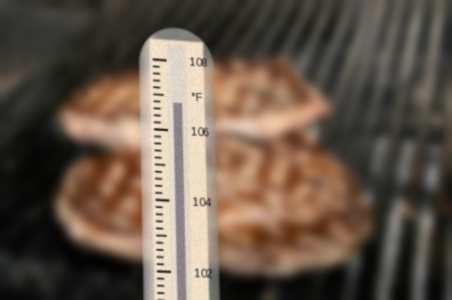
°F 106.8
